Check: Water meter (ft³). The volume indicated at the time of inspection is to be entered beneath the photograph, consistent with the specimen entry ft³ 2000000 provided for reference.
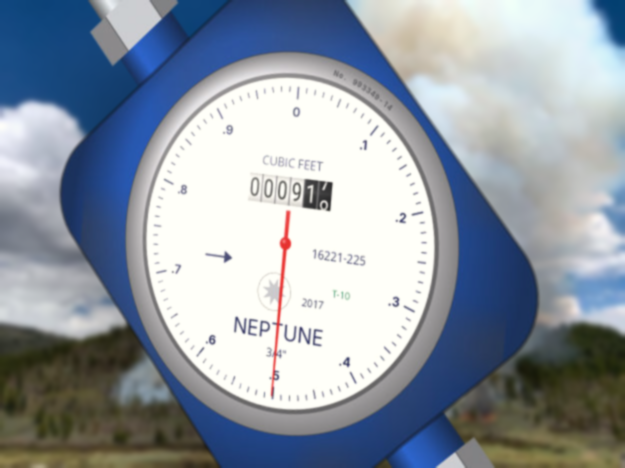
ft³ 917.50
